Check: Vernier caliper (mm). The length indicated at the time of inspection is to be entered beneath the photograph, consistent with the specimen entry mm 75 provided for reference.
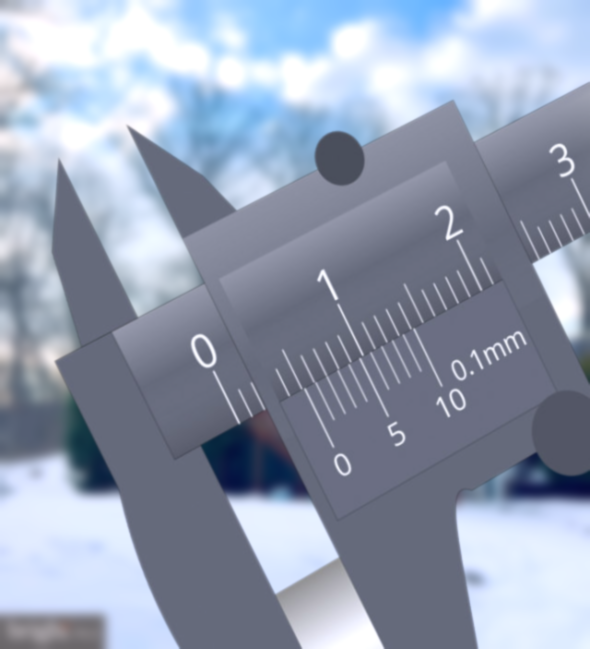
mm 5.2
